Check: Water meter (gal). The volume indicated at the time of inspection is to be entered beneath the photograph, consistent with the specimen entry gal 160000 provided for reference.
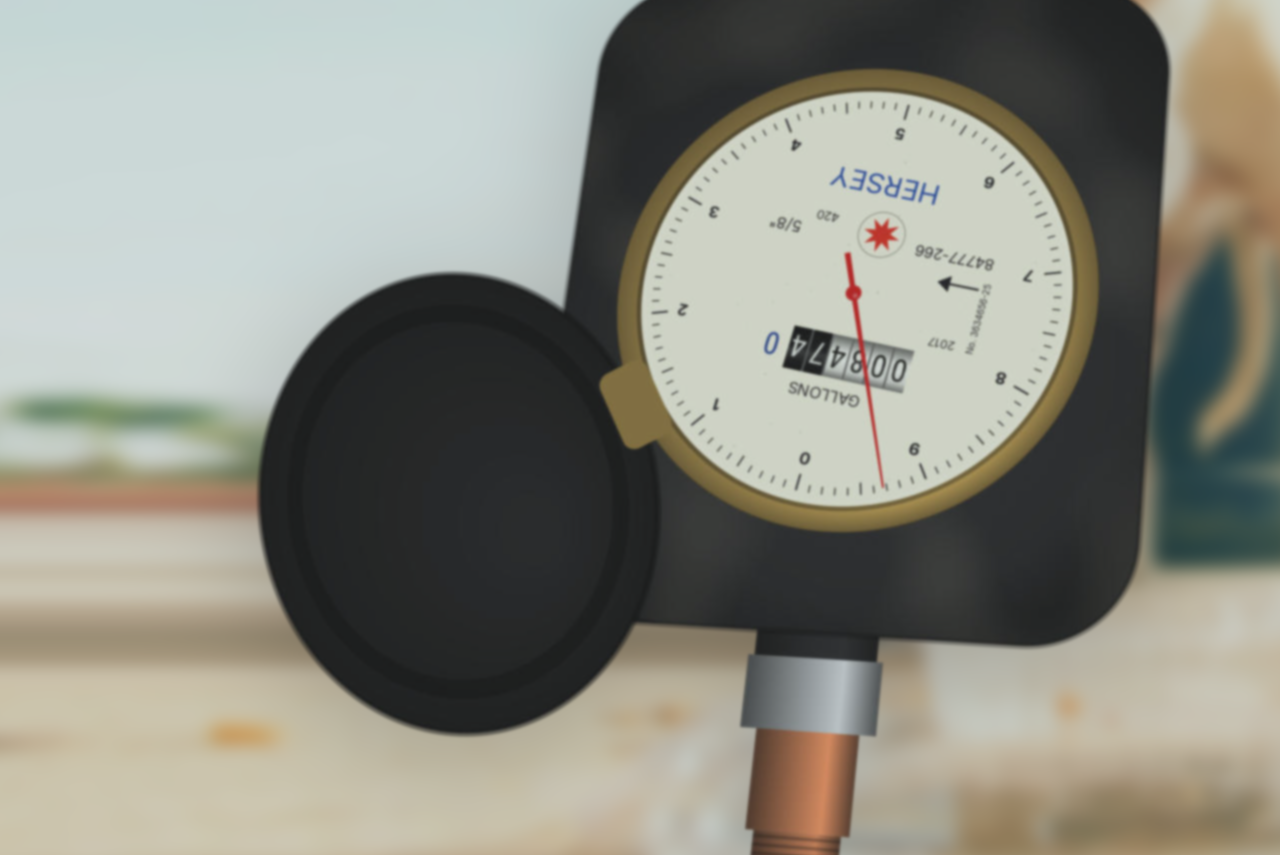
gal 84739.3
